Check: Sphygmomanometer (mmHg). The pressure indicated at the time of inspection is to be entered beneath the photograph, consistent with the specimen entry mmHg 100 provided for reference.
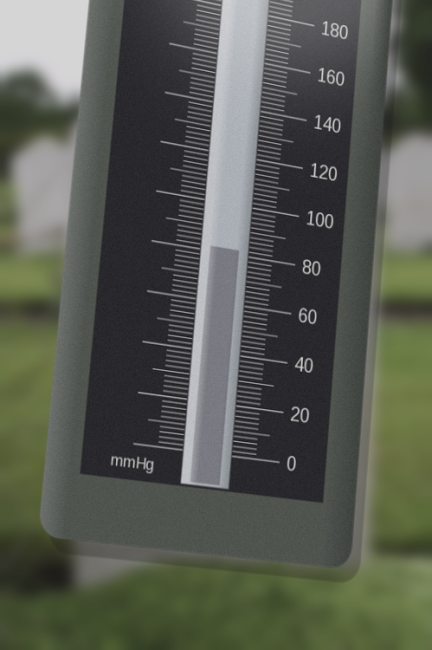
mmHg 82
